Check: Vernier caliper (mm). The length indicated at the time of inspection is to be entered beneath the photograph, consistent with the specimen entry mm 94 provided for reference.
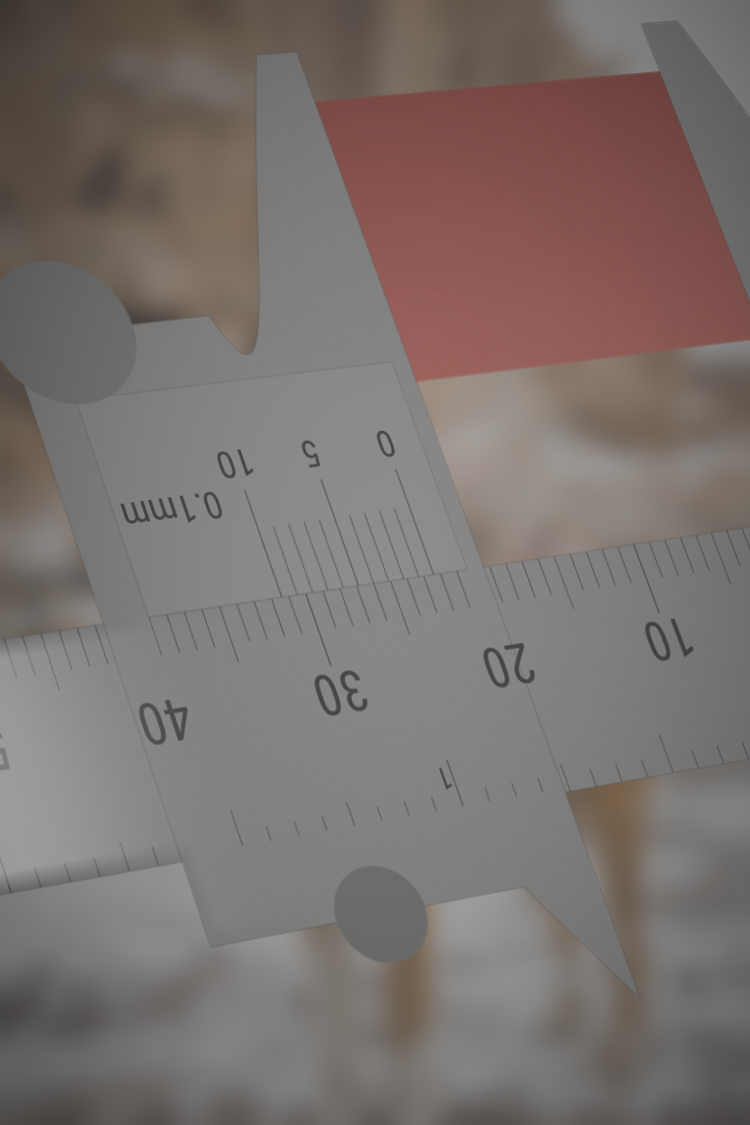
mm 22.4
